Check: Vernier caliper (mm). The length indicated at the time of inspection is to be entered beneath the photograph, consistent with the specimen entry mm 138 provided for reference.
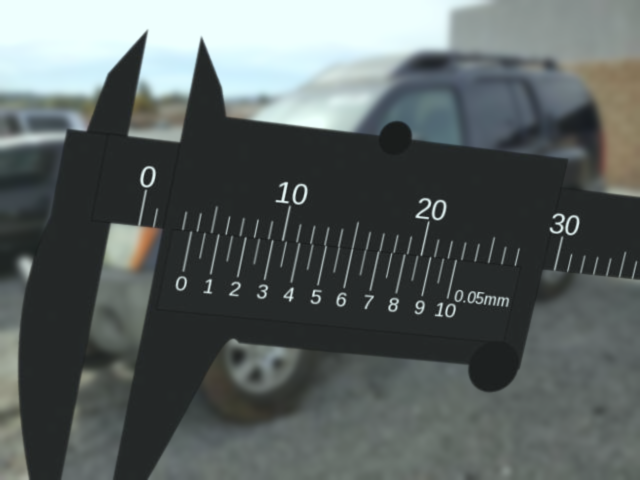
mm 3.6
